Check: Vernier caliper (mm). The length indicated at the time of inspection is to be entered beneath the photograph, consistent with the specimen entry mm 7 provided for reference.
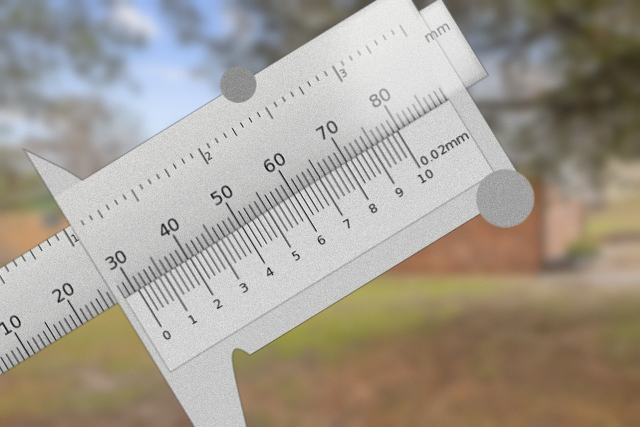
mm 30.6
